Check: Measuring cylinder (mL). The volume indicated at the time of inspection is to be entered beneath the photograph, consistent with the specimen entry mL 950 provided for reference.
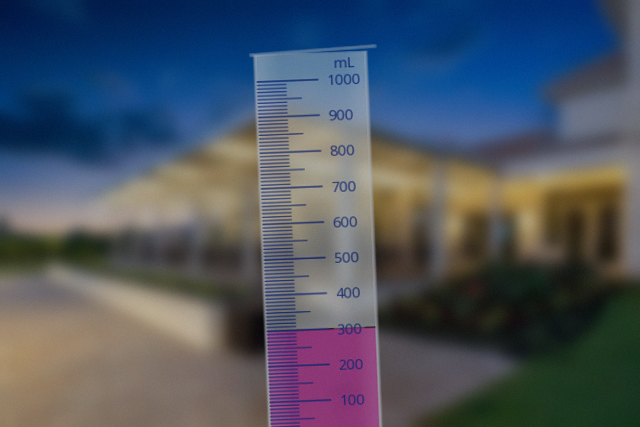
mL 300
